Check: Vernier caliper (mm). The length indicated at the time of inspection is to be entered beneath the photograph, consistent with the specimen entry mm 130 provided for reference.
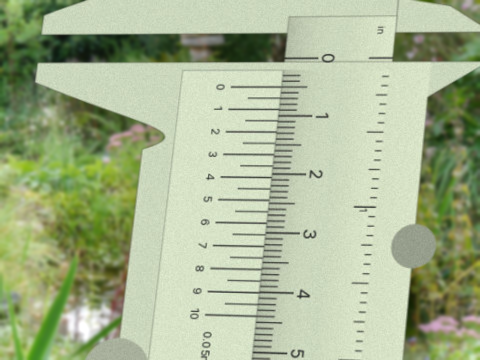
mm 5.0
